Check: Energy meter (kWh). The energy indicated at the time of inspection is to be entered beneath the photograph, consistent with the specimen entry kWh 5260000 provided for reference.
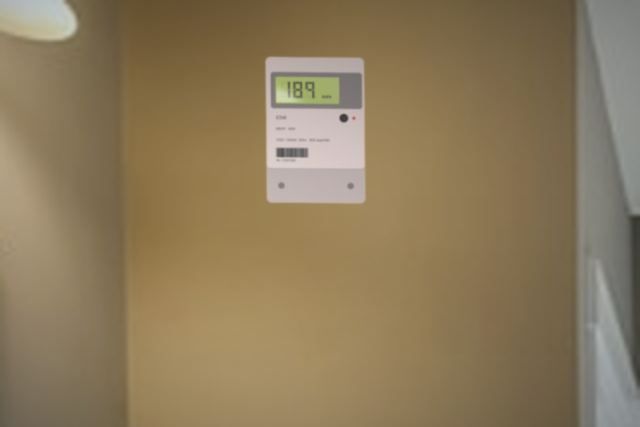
kWh 189
